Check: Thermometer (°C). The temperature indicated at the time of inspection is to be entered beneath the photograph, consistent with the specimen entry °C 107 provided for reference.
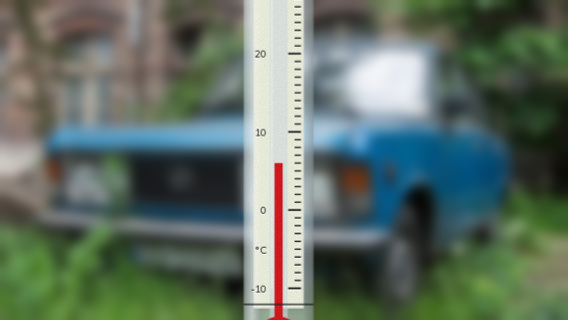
°C 6
